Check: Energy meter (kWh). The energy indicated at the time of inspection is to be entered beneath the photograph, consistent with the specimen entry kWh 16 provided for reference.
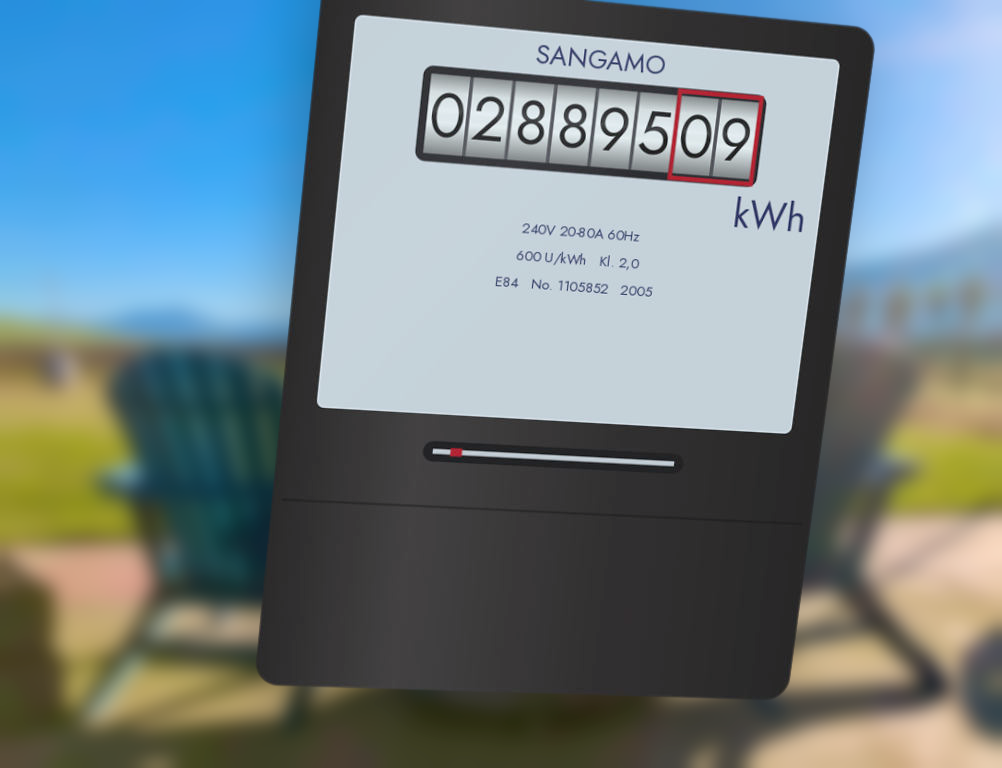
kWh 28895.09
